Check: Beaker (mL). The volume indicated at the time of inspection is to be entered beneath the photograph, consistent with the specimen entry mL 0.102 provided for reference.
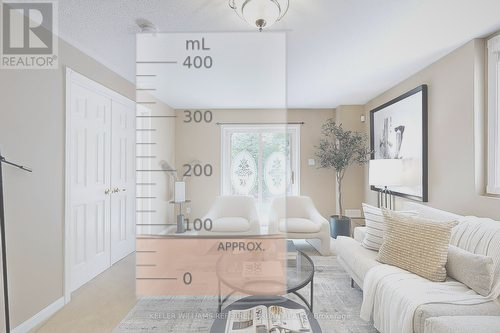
mL 75
